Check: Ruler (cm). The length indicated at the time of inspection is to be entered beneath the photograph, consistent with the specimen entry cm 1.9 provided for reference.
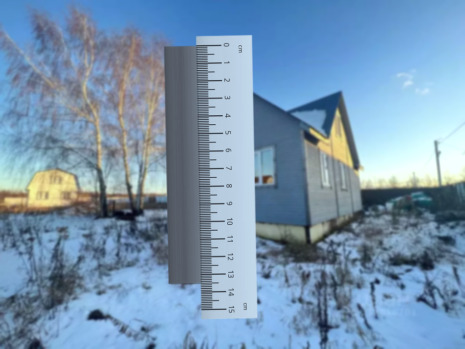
cm 13.5
